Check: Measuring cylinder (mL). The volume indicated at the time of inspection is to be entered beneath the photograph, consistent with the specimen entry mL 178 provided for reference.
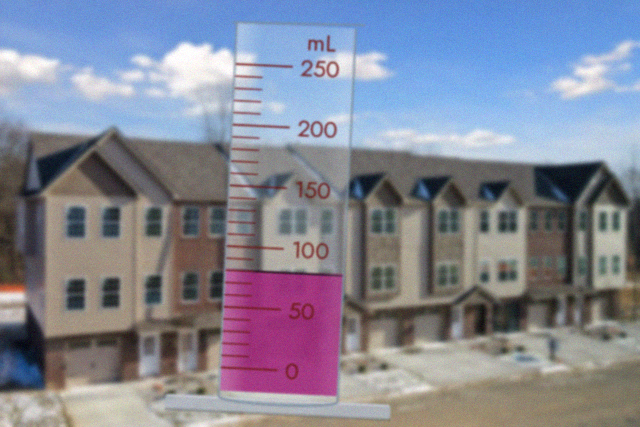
mL 80
